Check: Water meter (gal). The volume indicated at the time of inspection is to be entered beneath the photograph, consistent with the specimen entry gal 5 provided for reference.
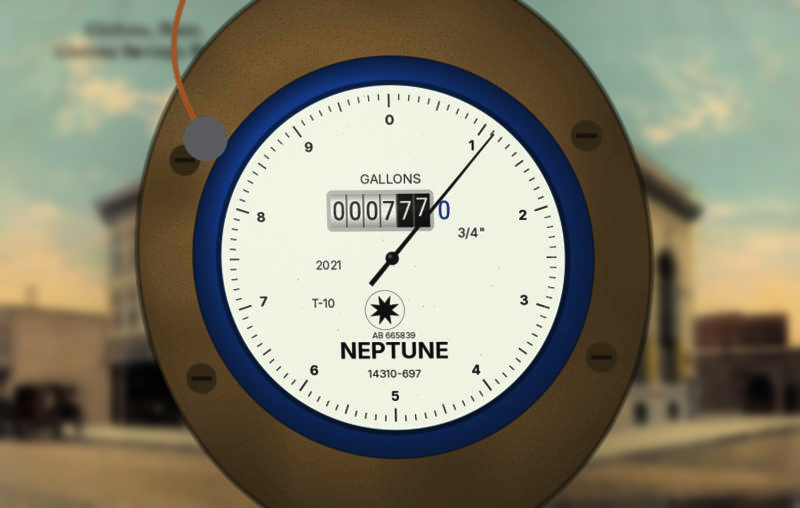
gal 7771.1
